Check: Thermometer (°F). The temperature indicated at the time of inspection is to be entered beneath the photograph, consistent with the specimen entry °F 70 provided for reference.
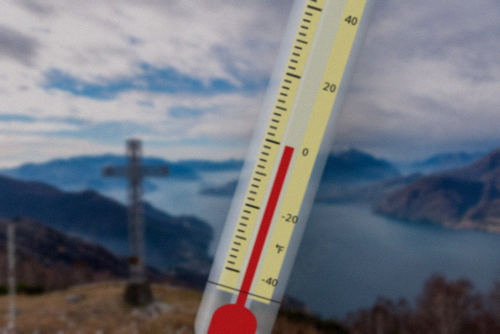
°F 0
